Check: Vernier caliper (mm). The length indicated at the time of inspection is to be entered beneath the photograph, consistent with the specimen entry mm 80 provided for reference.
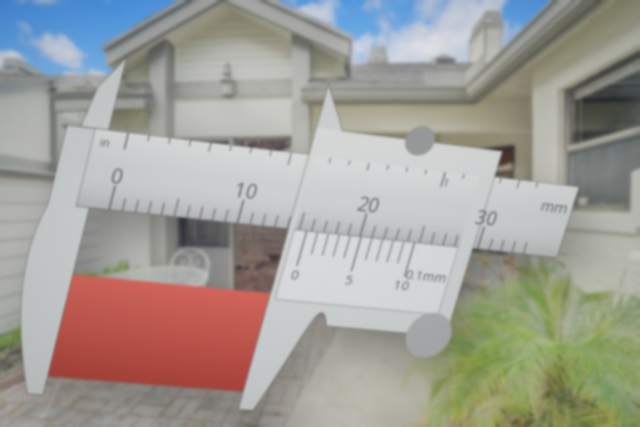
mm 15.6
